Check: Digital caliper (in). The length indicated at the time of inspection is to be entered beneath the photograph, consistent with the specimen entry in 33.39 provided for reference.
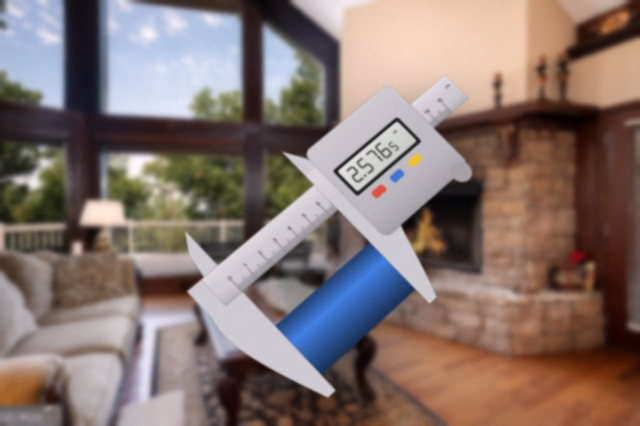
in 2.5765
